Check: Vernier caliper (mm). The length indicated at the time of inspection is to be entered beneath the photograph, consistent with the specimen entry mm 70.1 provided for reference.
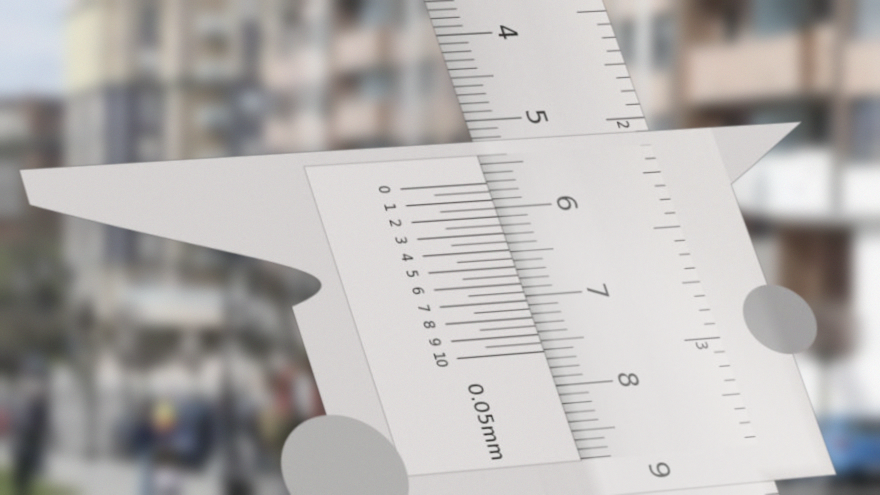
mm 57.2
